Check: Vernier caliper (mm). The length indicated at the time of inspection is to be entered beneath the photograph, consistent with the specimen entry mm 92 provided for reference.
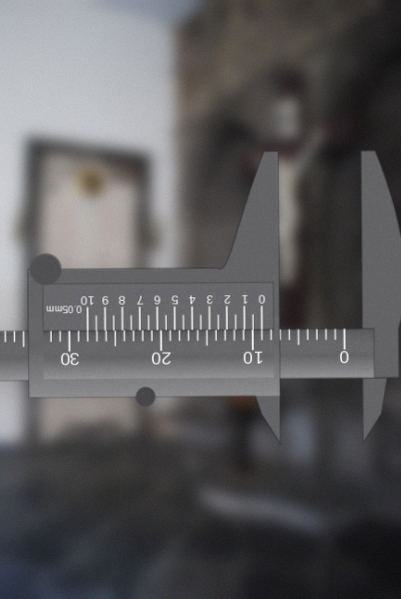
mm 9.0
